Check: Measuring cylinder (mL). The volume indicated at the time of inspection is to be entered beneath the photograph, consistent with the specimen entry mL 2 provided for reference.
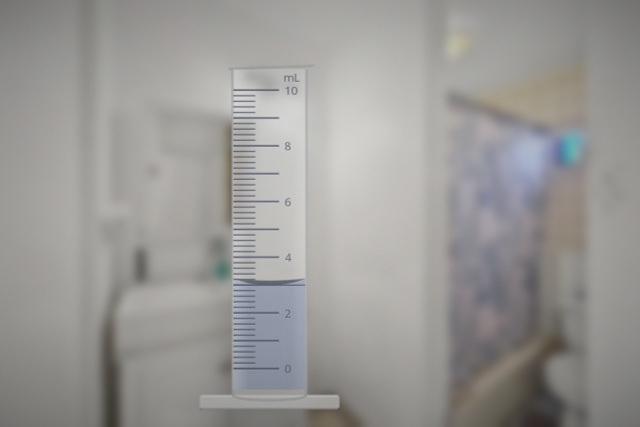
mL 3
